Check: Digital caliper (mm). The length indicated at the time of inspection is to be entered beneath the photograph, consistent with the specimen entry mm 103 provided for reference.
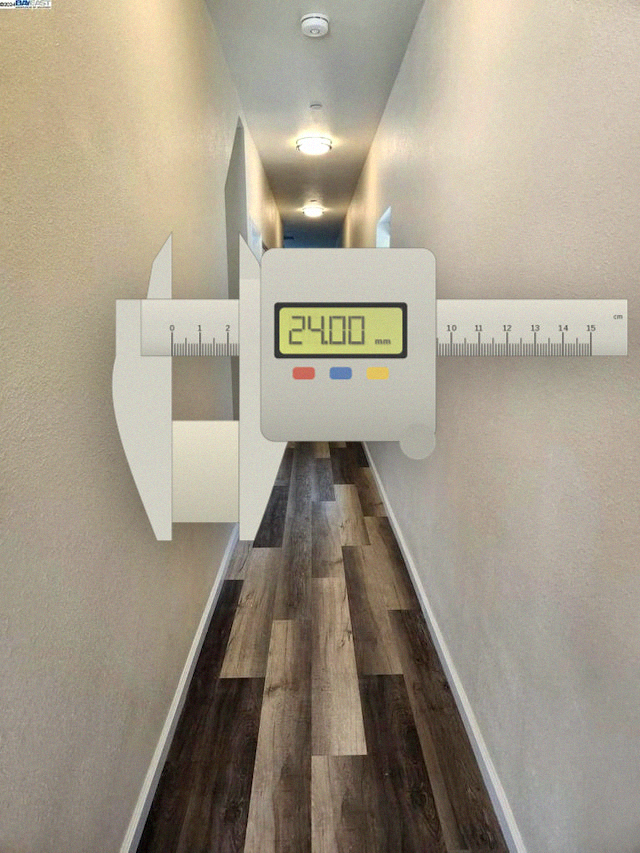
mm 24.00
